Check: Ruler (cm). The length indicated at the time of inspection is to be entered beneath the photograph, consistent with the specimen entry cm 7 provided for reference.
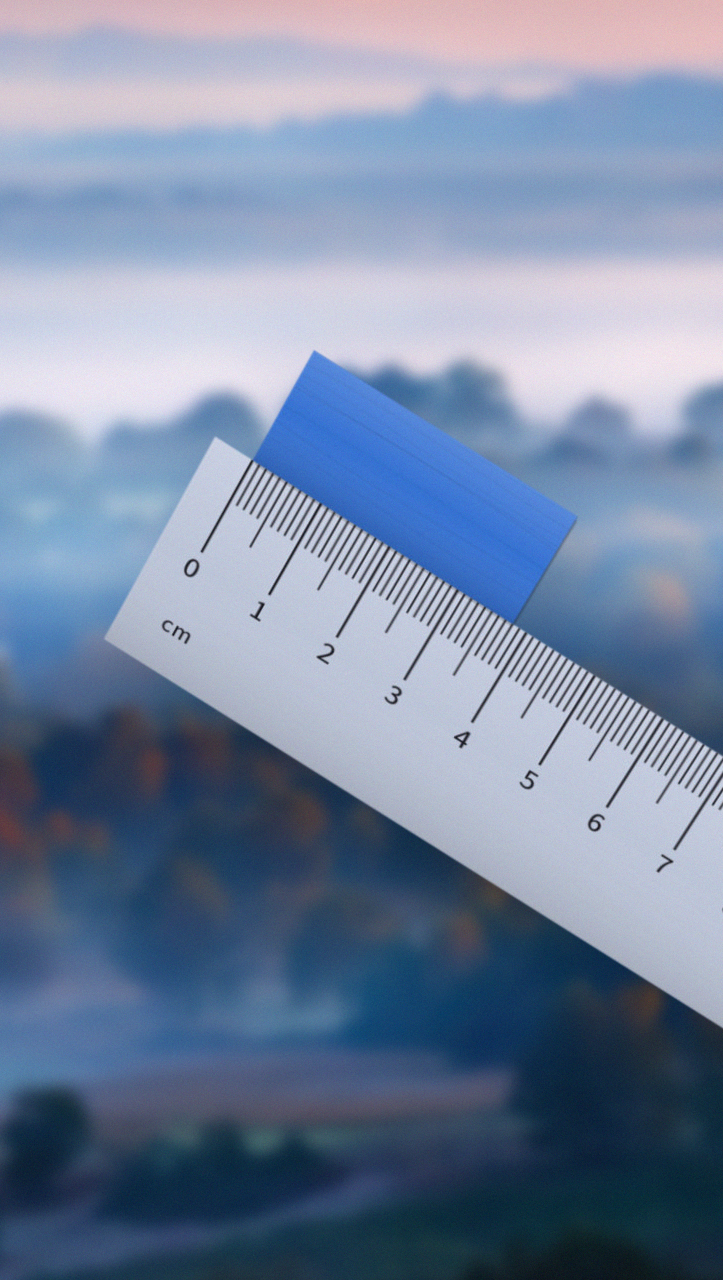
cm 3.8
